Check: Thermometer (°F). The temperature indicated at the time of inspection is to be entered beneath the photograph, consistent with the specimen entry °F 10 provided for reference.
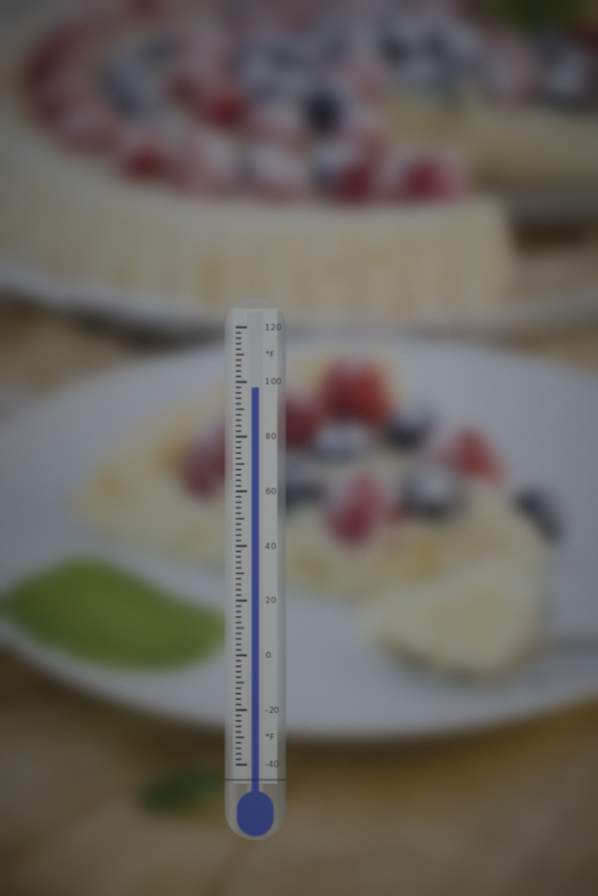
°F 98
